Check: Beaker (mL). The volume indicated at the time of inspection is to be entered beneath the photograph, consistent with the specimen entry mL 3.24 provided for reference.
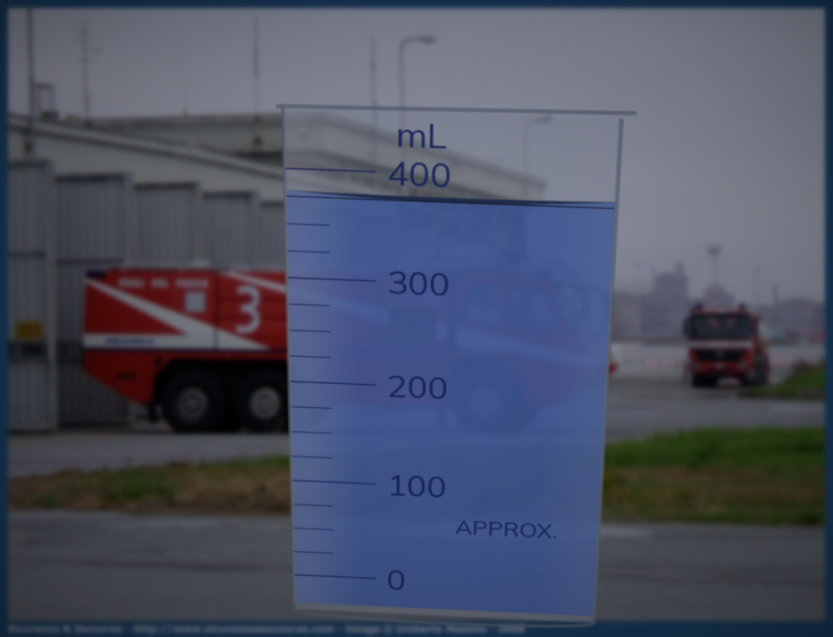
mL 375
